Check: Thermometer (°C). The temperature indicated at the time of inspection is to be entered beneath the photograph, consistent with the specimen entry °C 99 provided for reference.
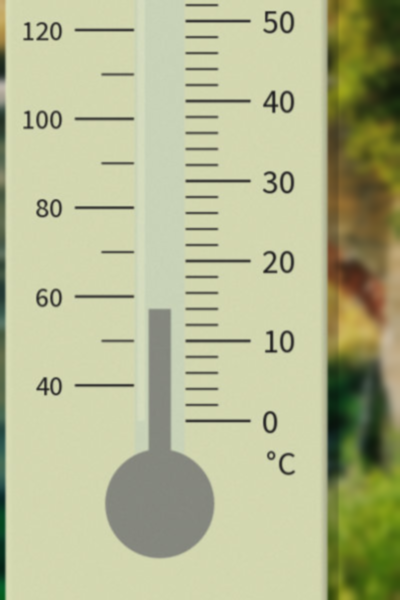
°C 14
